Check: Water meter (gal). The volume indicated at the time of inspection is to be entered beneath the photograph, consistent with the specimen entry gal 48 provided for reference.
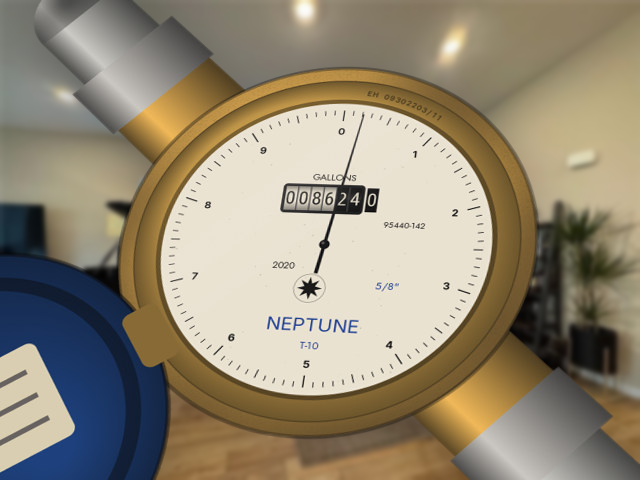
gal 86240.2
